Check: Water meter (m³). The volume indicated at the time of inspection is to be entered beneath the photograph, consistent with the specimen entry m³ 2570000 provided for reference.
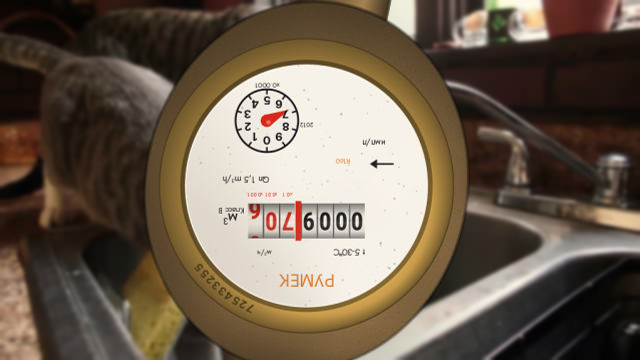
m³ 9.7056
